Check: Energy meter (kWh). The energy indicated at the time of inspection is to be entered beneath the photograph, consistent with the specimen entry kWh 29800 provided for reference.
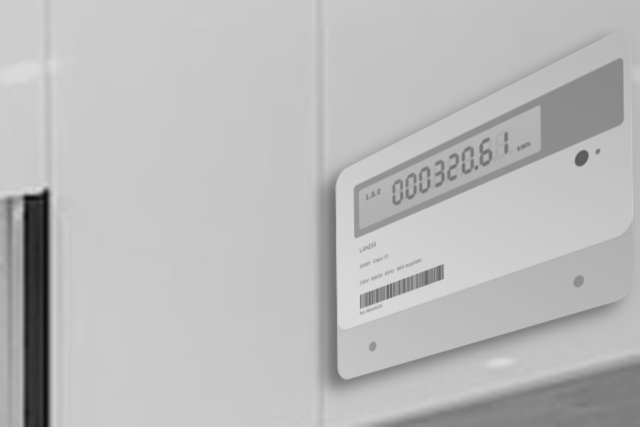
kWh 320.61
